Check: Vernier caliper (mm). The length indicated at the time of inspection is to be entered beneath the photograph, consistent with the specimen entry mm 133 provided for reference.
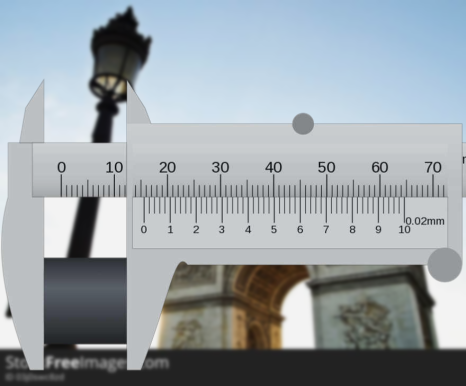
mm 15.6
